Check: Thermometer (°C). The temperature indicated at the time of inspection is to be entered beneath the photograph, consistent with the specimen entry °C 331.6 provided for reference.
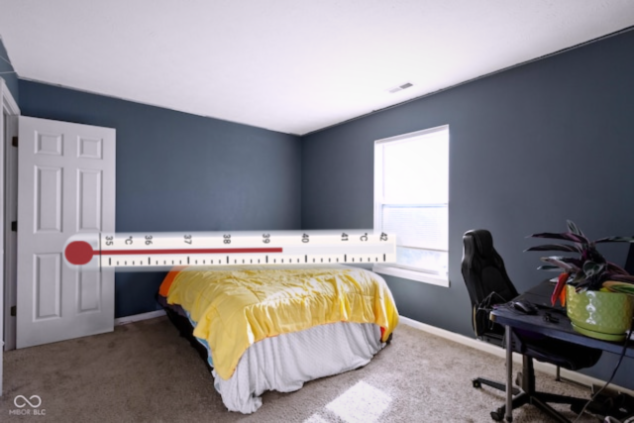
°C 39.4
